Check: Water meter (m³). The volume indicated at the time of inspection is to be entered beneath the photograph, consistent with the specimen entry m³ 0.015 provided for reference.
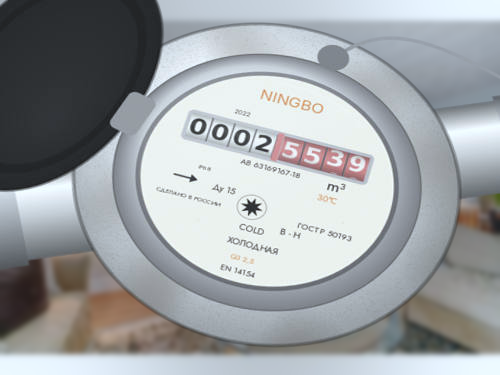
m³ 2.5539
